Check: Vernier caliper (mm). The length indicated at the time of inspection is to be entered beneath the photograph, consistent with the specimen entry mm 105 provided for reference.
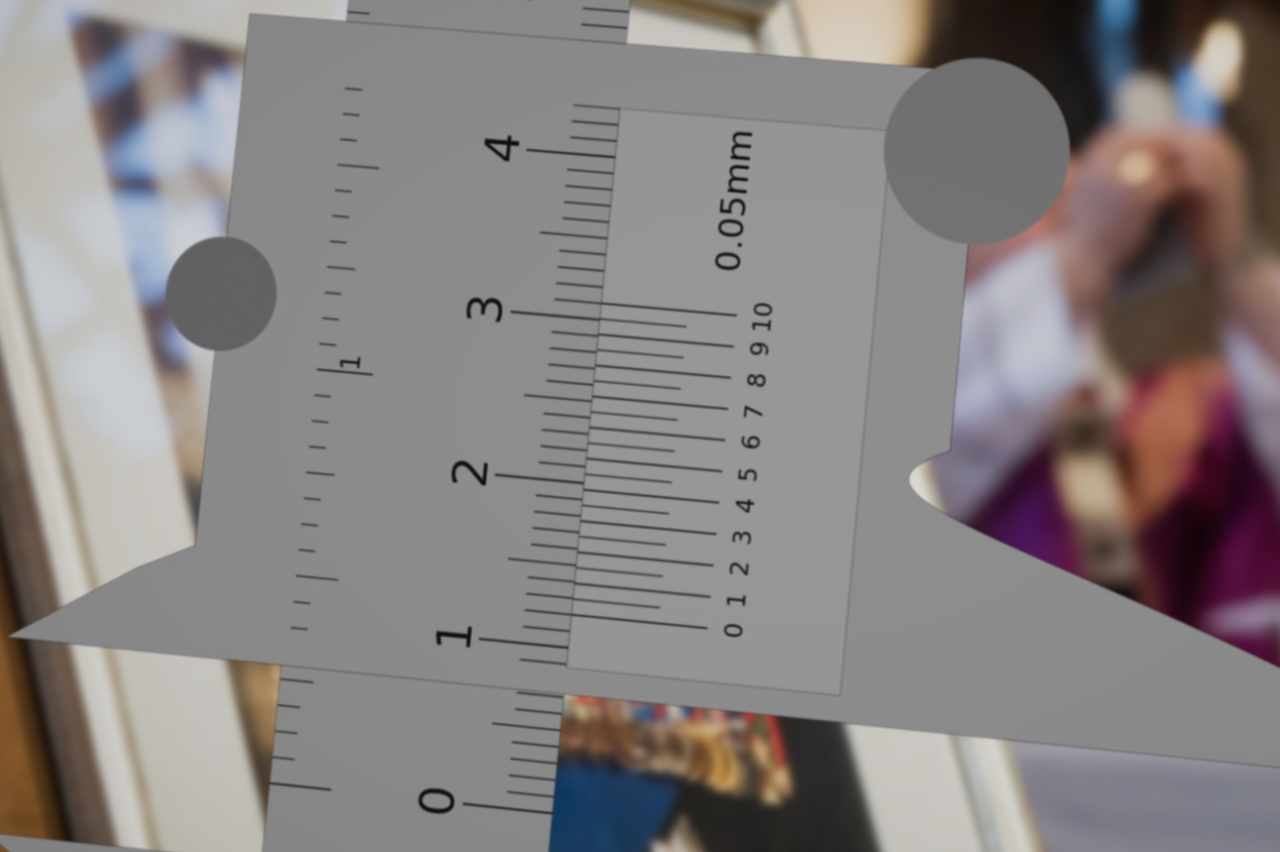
mm 12.0
